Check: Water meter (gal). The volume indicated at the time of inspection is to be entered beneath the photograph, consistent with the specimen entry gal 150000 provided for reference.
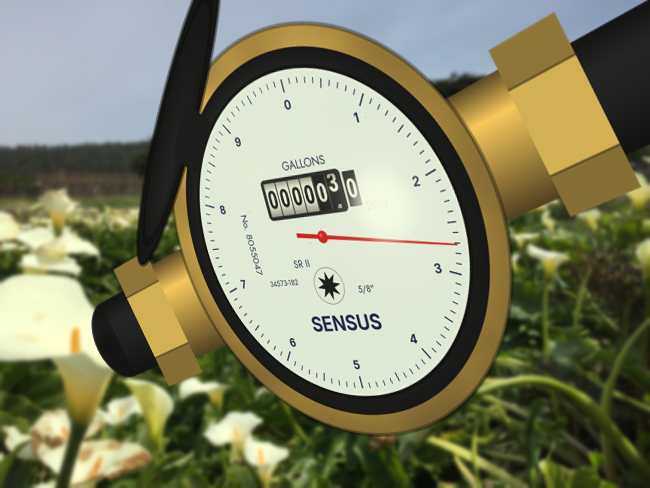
gal 32.7
